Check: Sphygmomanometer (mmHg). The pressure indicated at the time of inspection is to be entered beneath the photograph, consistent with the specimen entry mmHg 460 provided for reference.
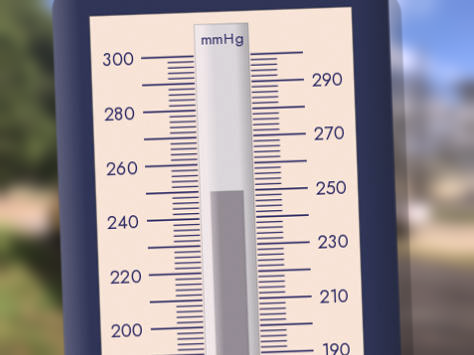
mmHg 250
